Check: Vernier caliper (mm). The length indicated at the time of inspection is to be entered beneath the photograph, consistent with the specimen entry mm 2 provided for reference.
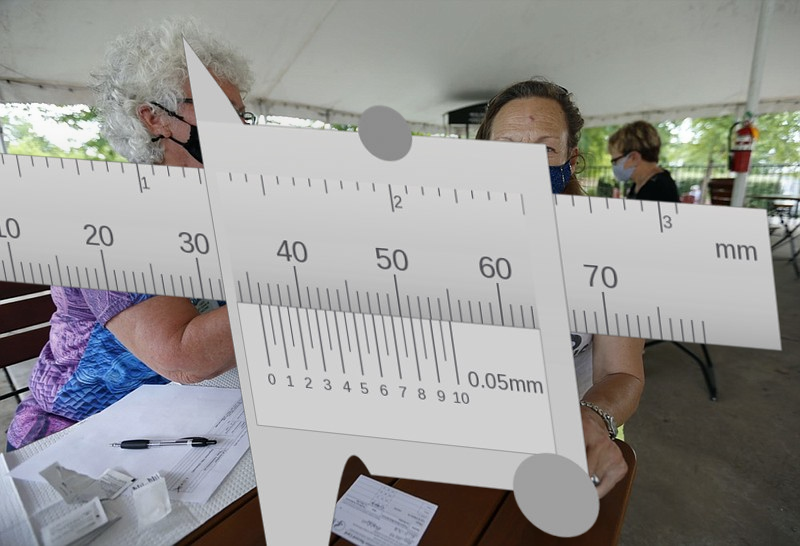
mm 35.8
